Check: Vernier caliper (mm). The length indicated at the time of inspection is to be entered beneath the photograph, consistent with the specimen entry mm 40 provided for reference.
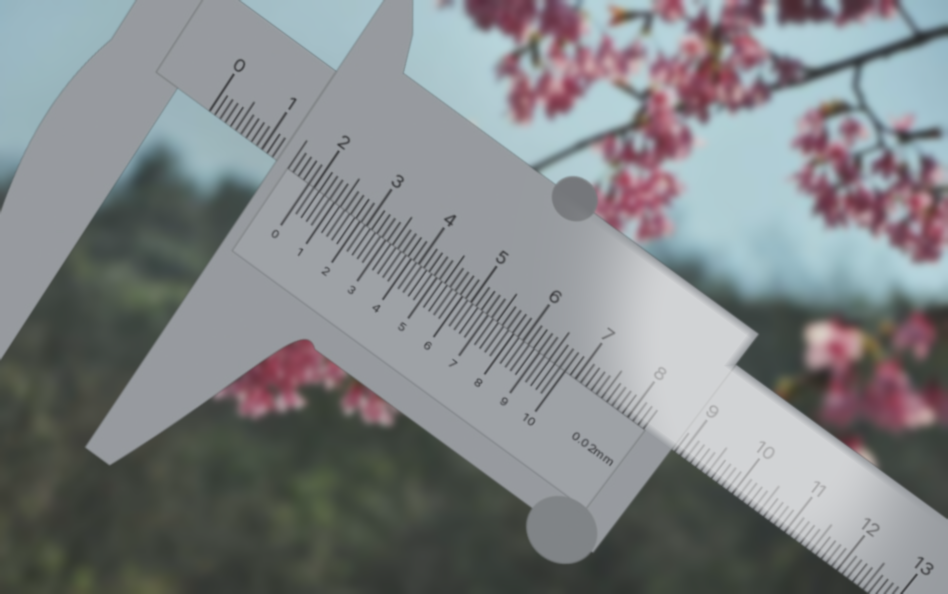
mm 19.0
